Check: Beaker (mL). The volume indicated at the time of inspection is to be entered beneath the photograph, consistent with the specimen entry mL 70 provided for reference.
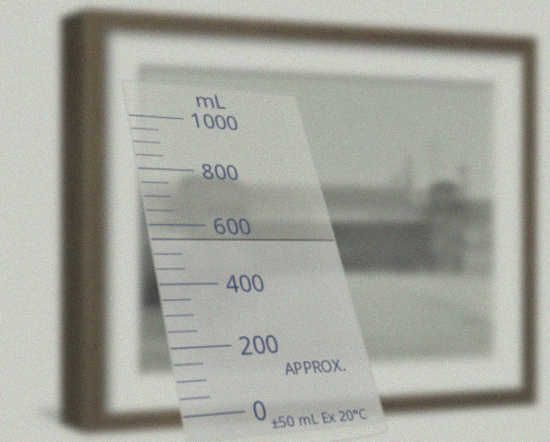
mL 550
